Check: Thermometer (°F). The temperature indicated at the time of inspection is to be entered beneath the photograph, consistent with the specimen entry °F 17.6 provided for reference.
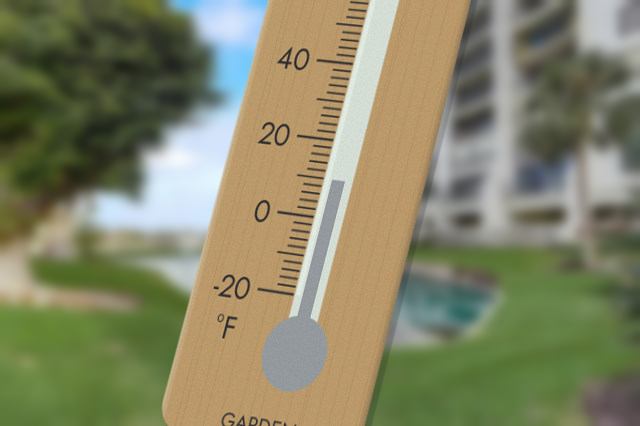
°F 10
